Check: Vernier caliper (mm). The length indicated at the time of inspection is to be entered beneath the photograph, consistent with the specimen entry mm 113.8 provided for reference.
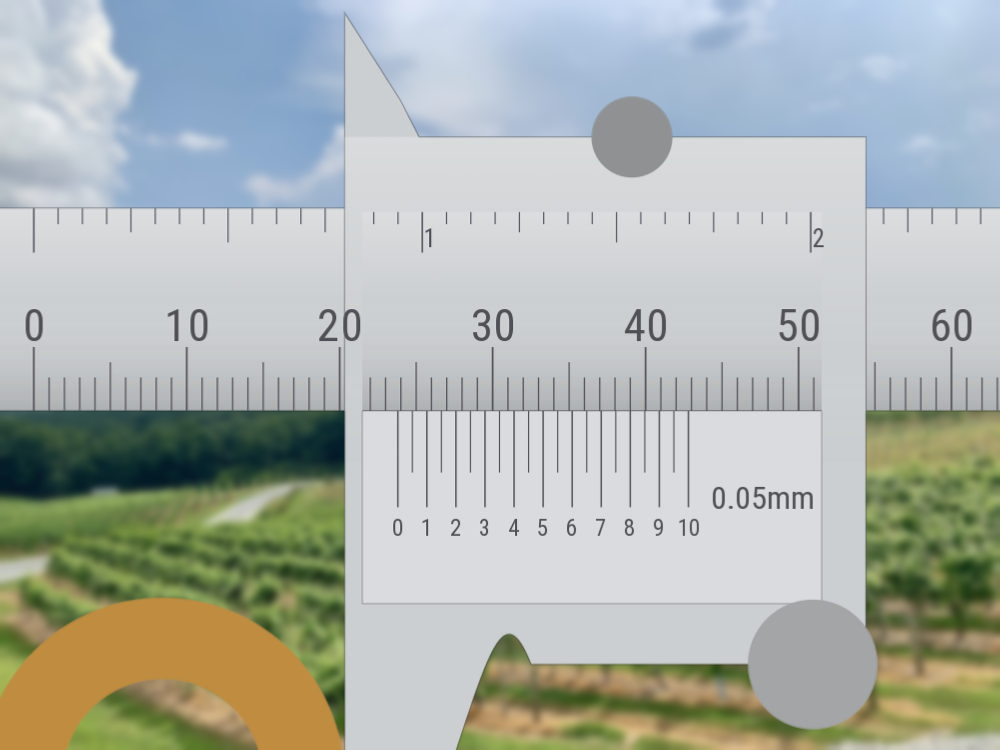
mm 23.8
